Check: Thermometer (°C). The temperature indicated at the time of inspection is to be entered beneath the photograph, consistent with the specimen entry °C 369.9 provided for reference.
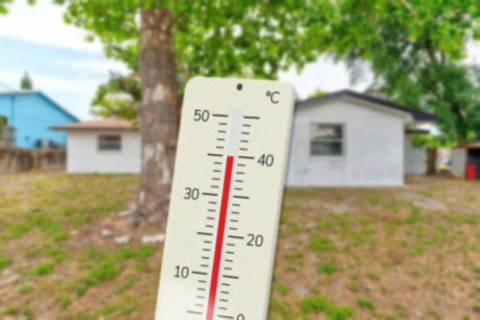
°C 40
